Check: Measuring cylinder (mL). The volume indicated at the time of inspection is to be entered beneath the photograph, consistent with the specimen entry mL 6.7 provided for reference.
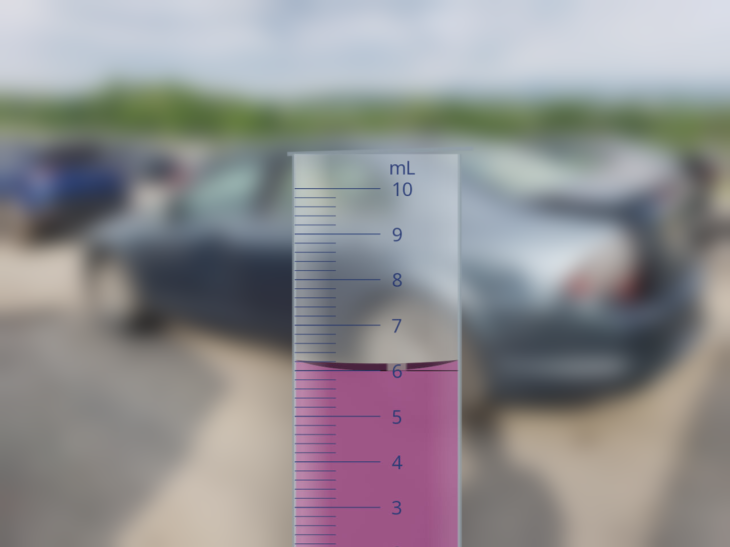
mL 6
